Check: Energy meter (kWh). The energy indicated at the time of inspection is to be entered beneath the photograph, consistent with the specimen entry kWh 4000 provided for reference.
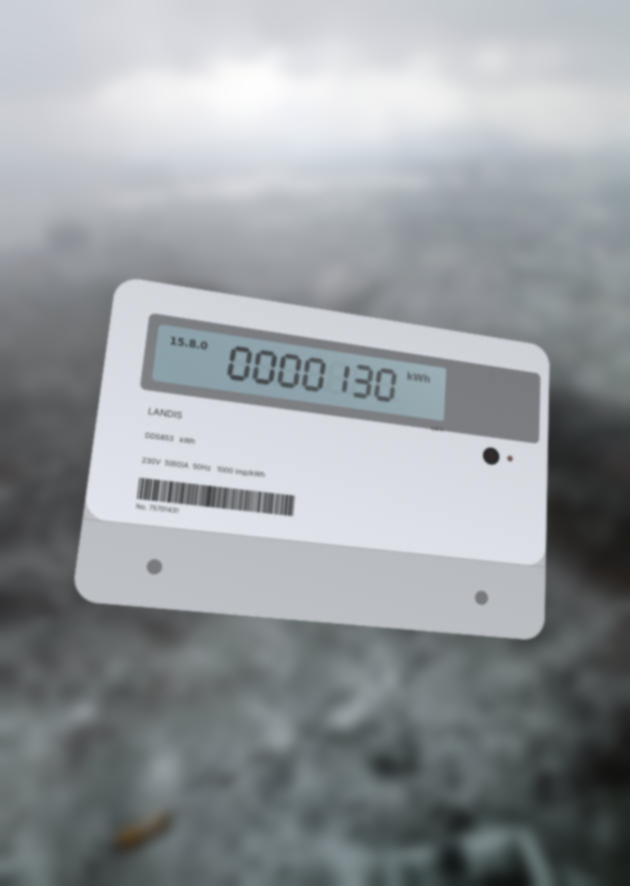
kWh 130
